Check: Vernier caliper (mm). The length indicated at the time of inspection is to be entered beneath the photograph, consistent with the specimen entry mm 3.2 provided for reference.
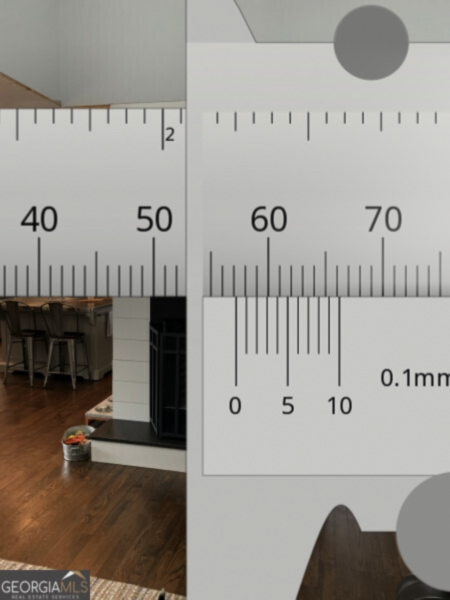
mm 57.2
